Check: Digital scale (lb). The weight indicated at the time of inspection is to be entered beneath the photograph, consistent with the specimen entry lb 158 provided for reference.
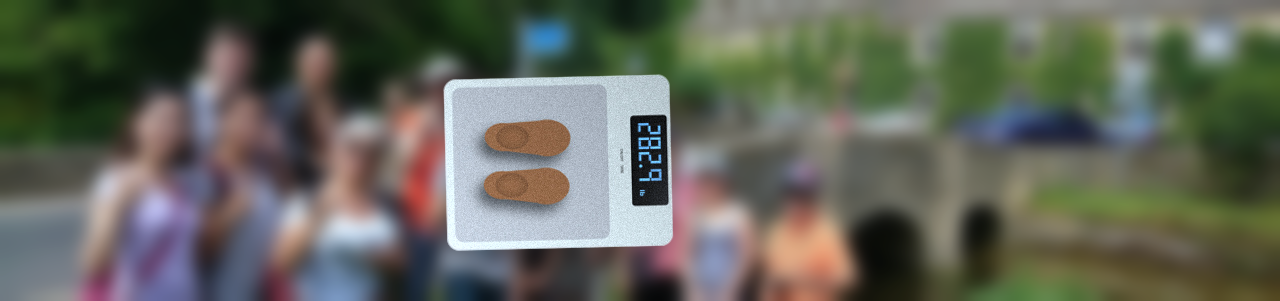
lb 282.9
